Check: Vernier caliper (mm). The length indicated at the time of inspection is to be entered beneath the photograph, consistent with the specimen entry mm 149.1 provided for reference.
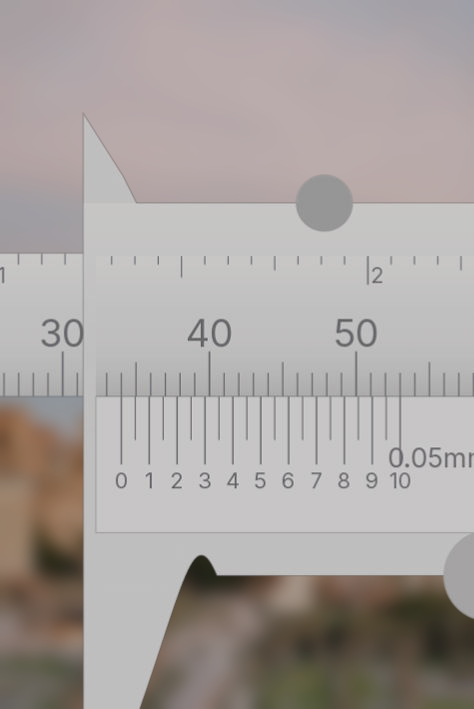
mm 34.0
